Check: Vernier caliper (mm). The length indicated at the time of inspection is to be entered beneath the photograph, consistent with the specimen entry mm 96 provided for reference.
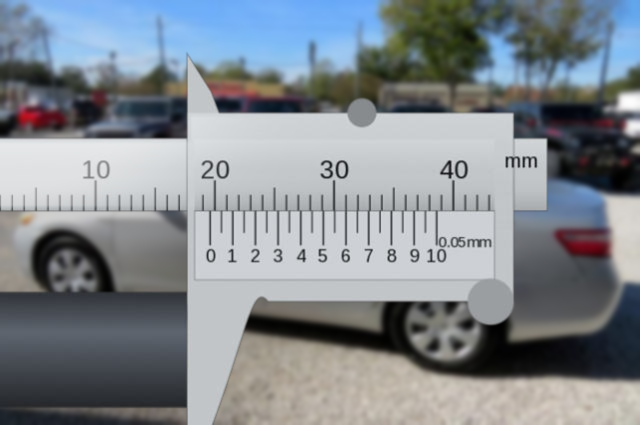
mm 19.6
